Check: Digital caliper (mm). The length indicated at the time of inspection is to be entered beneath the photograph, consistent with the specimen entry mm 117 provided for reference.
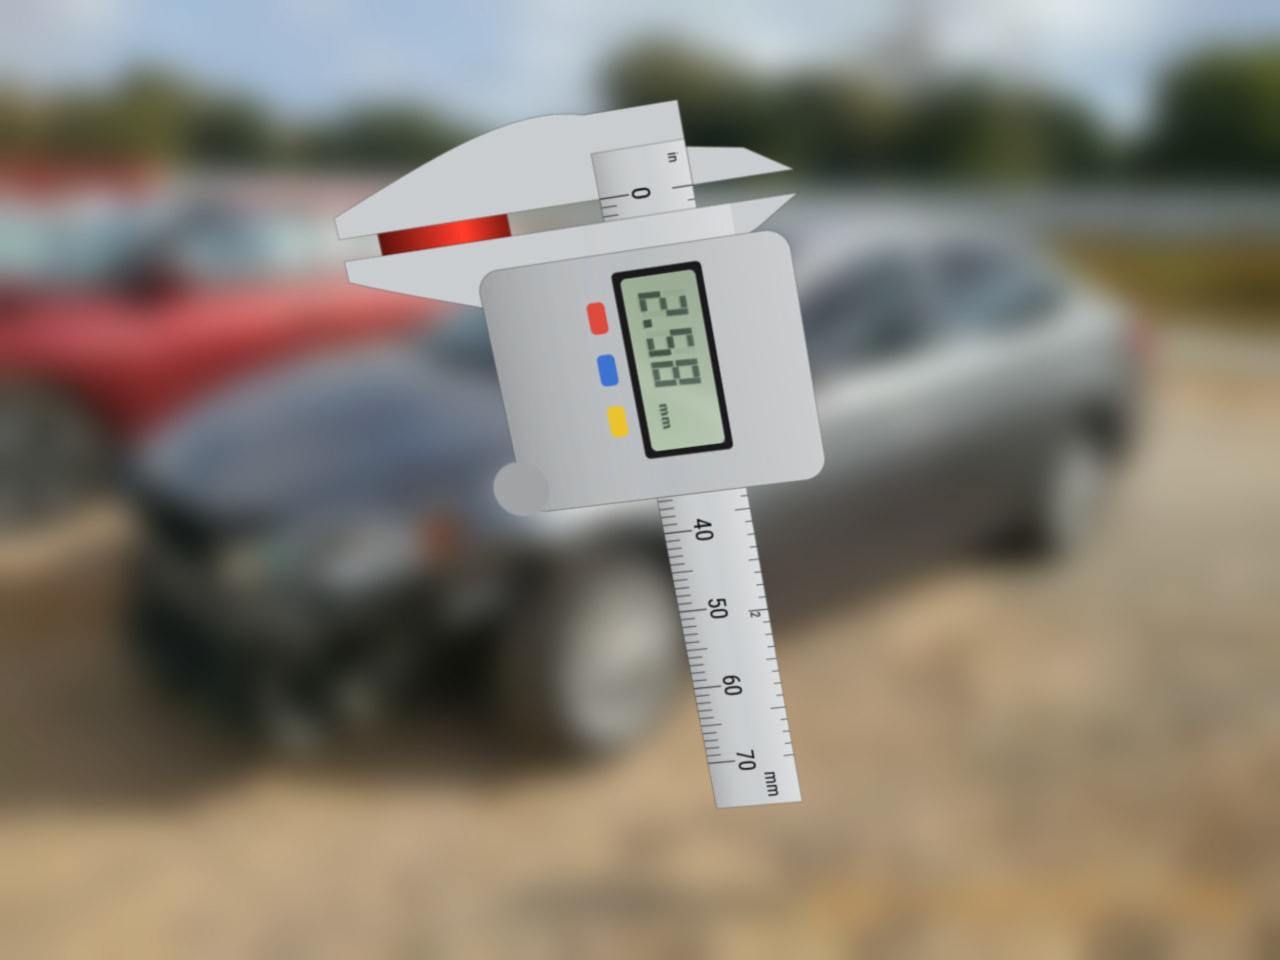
mm 2.58
